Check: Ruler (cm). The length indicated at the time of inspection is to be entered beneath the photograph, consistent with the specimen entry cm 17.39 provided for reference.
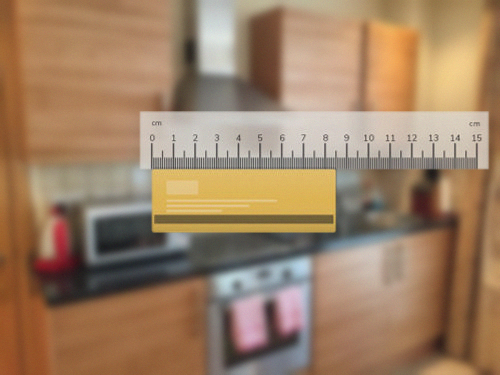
cm 8.5
